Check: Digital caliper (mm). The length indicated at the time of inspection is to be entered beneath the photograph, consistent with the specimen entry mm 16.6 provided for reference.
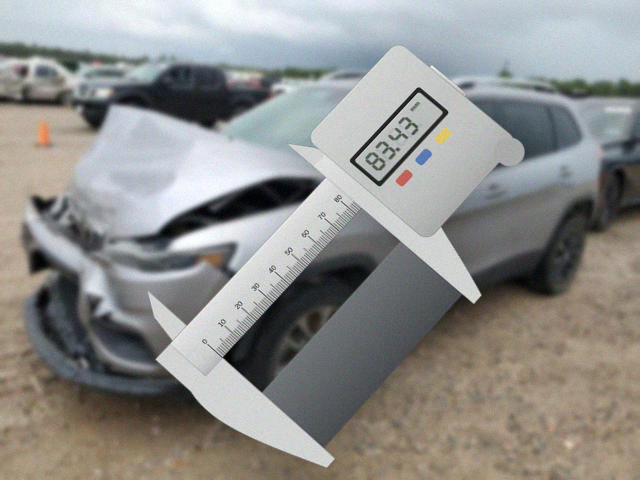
mm 83.43
